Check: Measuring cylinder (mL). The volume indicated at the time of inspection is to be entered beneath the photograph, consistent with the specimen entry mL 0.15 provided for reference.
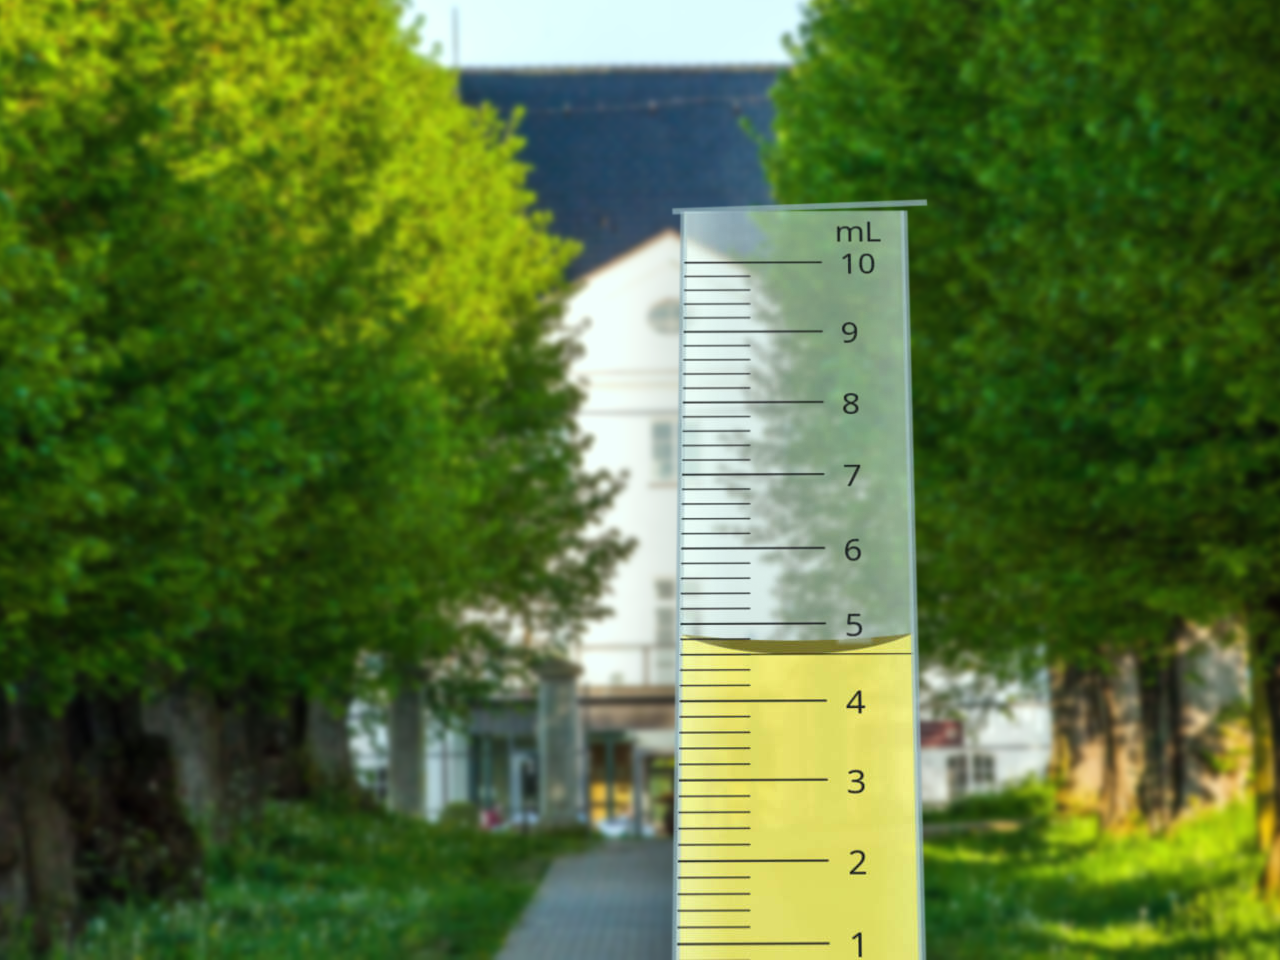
mL 4.6
